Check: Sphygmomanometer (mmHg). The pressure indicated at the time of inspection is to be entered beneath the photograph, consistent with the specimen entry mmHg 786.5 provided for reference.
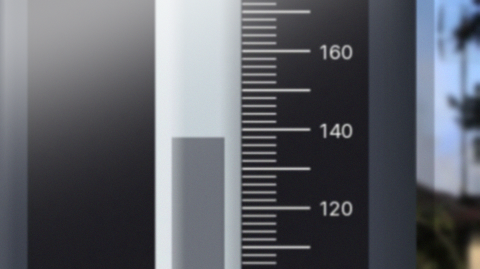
mmHg 138
